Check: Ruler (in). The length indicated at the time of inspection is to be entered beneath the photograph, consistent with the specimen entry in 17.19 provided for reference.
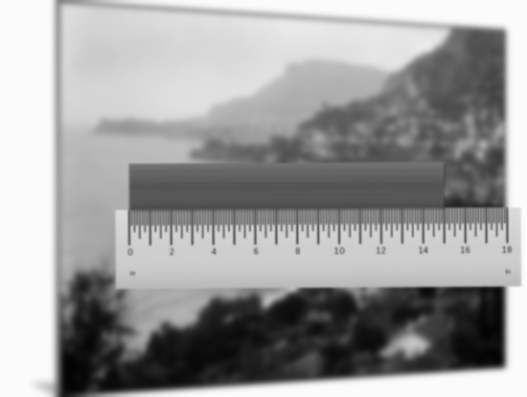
in 15
